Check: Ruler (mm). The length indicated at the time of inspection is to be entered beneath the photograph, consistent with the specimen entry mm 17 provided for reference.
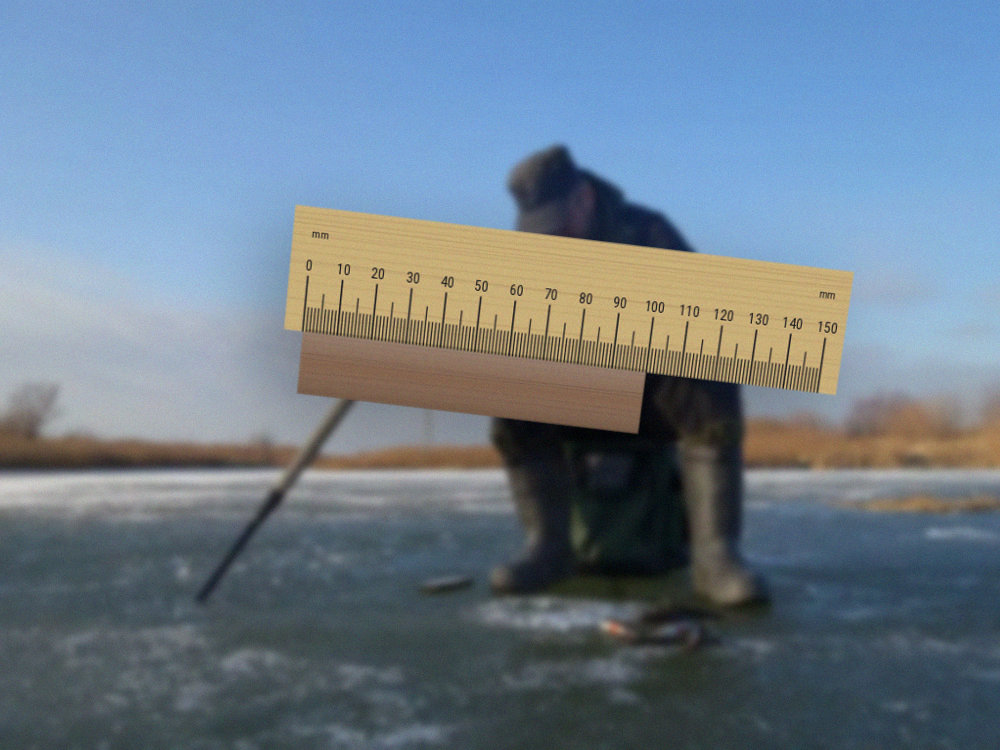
mm 100
